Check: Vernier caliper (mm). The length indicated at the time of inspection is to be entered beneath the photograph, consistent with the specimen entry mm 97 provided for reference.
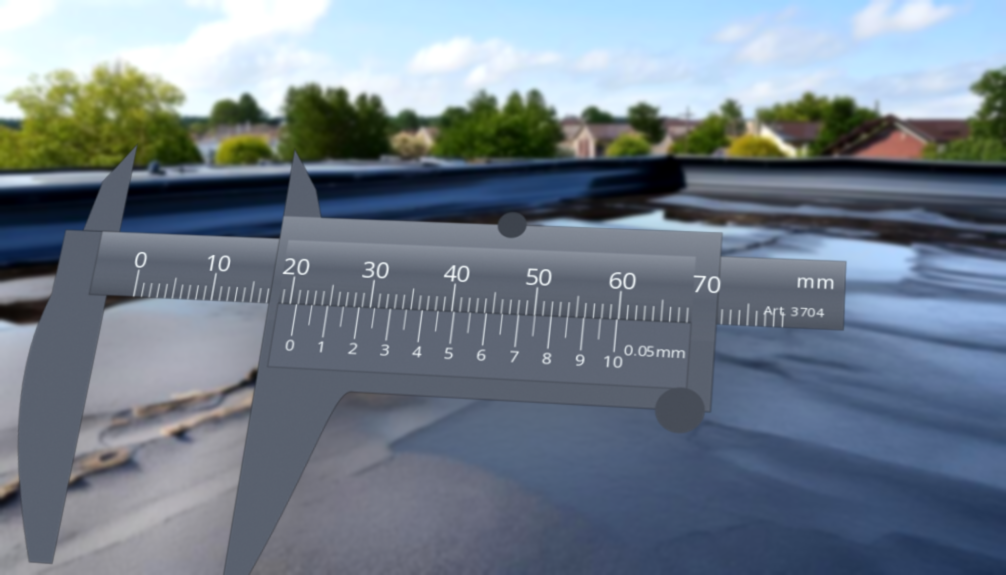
mm 20.8
